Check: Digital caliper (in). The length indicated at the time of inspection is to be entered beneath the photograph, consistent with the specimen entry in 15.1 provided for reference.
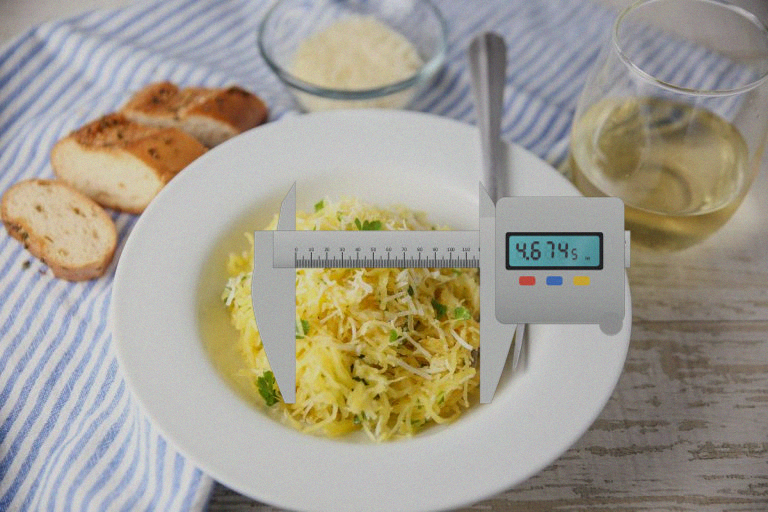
in 4.6745
